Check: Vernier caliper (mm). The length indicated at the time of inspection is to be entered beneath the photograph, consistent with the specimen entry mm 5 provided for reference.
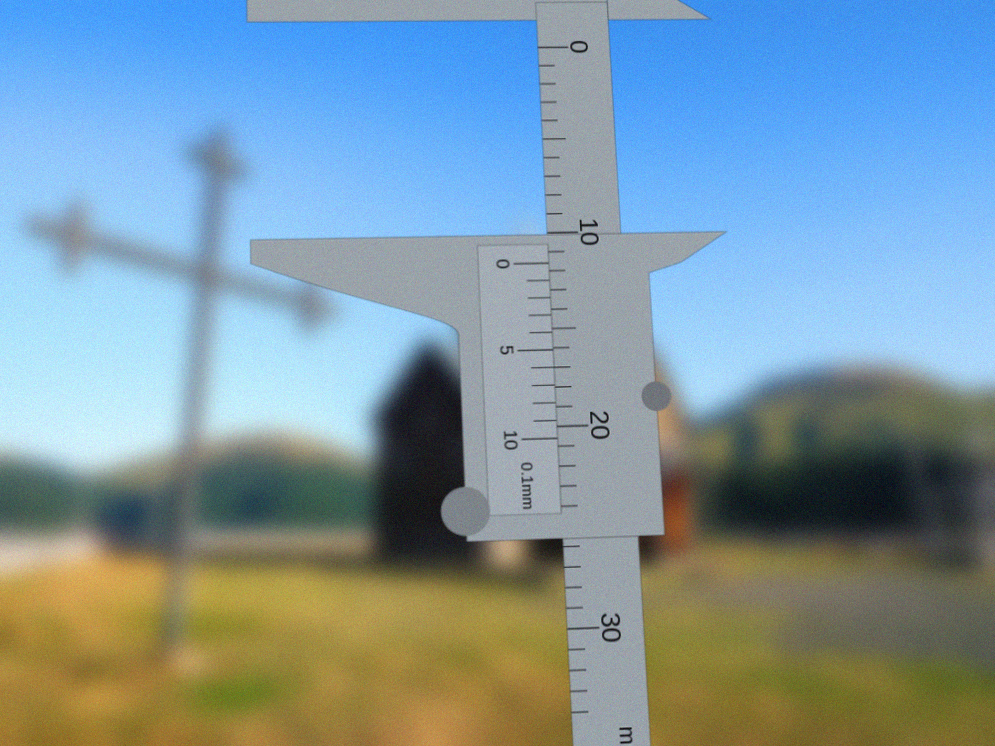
mm 11.6
